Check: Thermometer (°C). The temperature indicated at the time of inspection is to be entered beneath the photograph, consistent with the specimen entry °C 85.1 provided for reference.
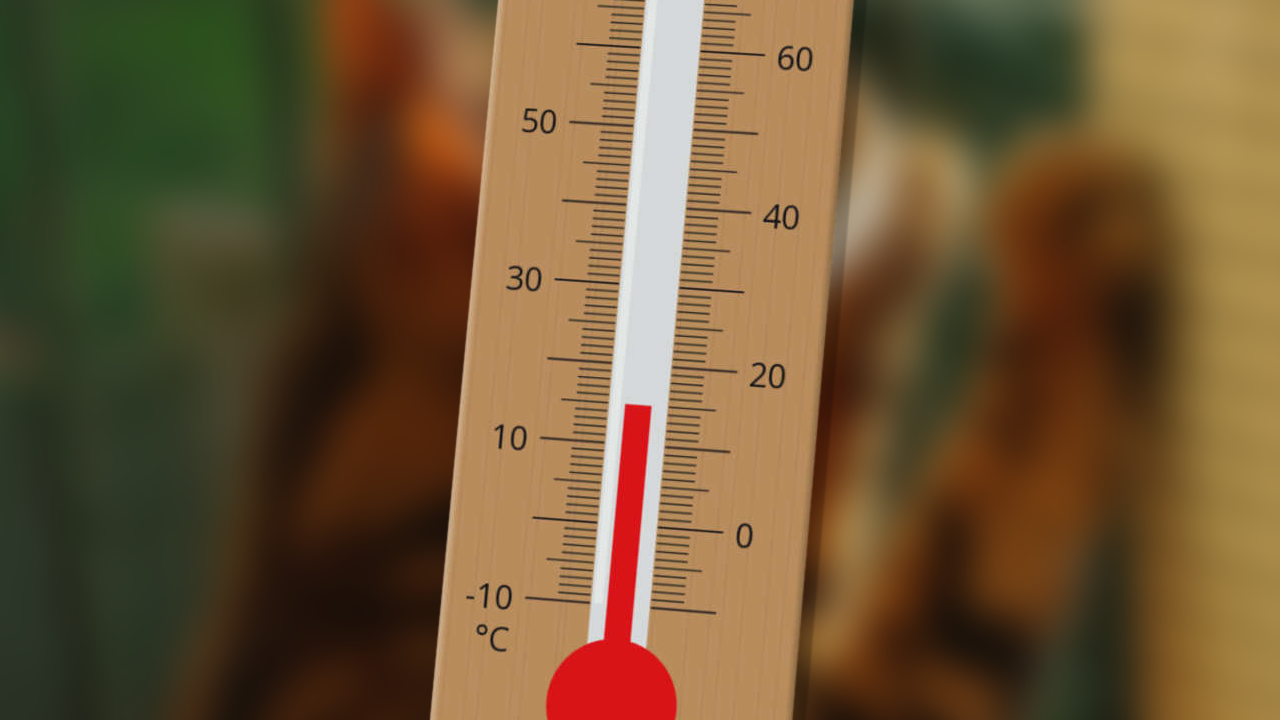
°C 15
